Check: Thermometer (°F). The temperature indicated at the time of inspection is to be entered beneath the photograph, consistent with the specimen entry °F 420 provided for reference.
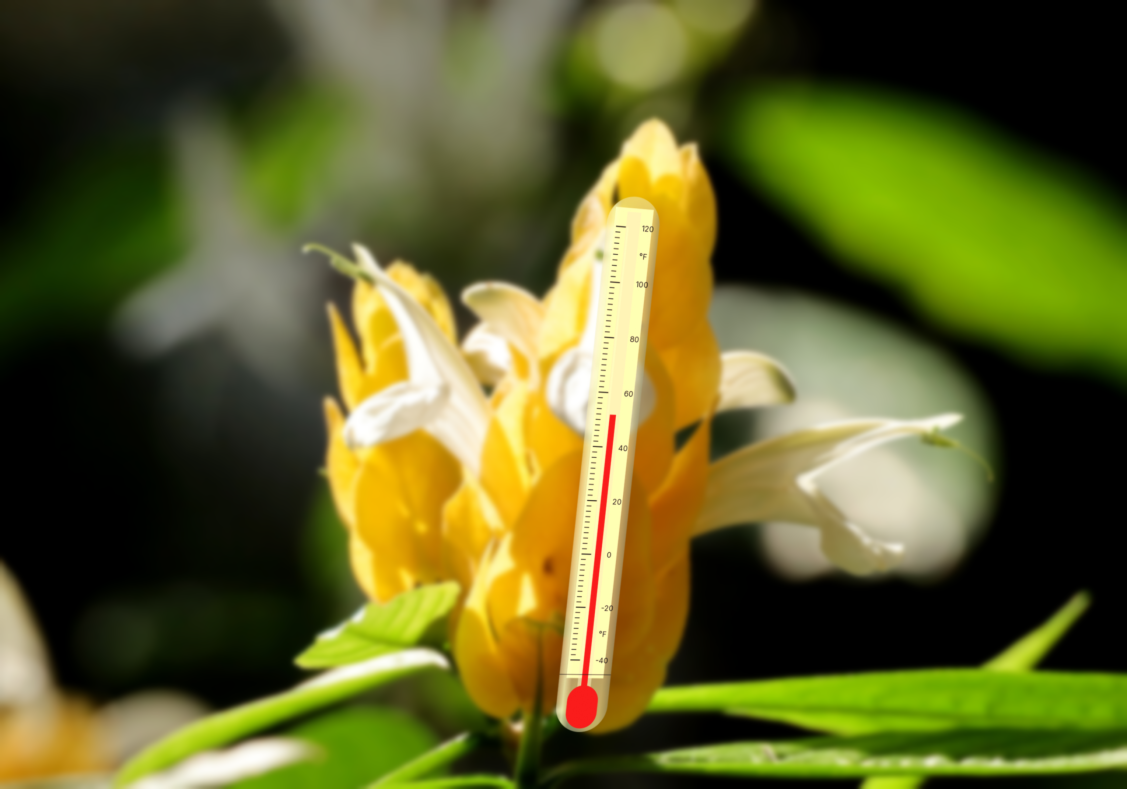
°F 52
